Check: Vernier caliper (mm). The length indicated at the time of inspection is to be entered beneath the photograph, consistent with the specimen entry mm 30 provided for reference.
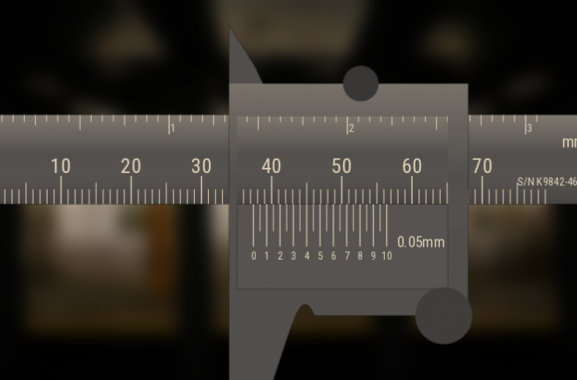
mm 37.4
